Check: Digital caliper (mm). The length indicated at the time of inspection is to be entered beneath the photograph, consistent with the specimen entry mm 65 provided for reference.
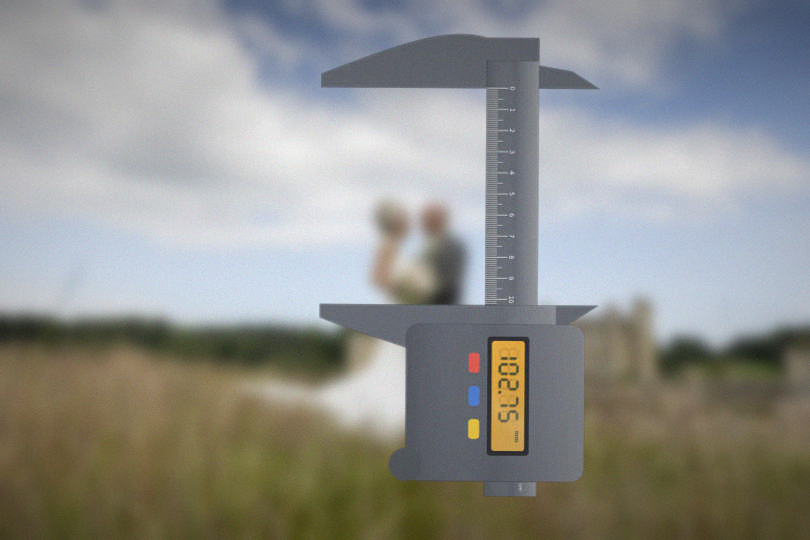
mm 102.75
